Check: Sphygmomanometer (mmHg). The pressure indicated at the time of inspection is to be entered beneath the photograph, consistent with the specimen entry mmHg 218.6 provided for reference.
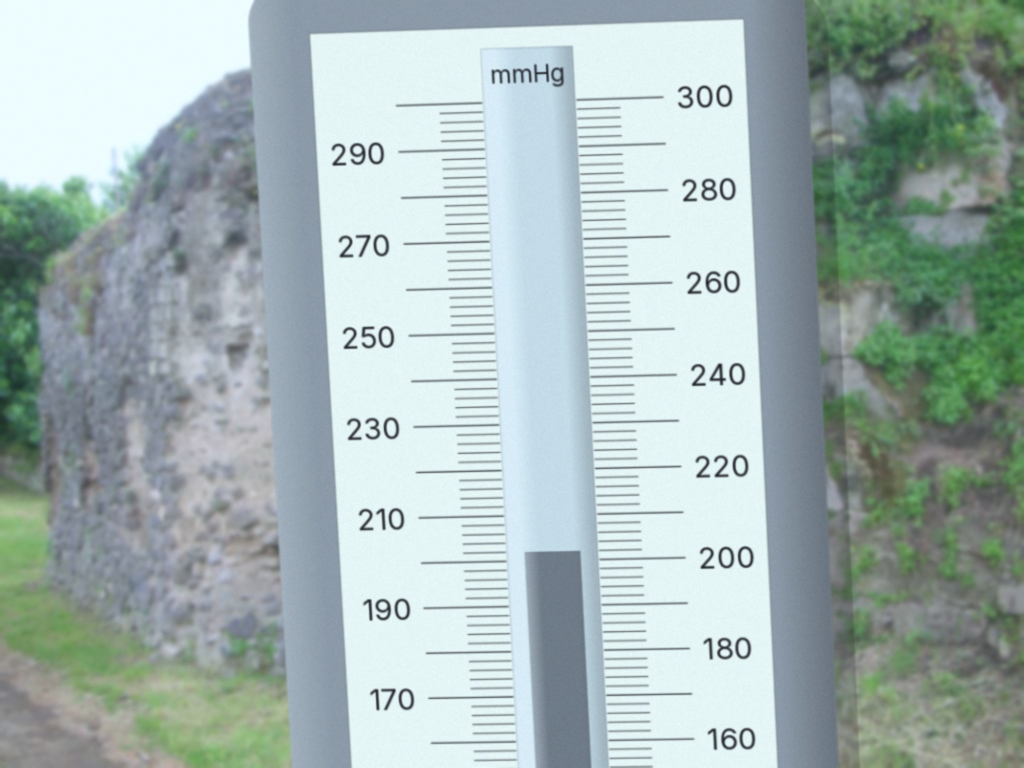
mmHg 202
